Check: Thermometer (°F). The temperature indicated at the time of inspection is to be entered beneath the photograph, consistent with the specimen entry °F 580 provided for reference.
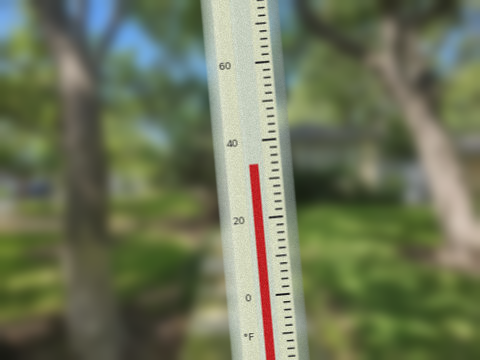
°F 34
